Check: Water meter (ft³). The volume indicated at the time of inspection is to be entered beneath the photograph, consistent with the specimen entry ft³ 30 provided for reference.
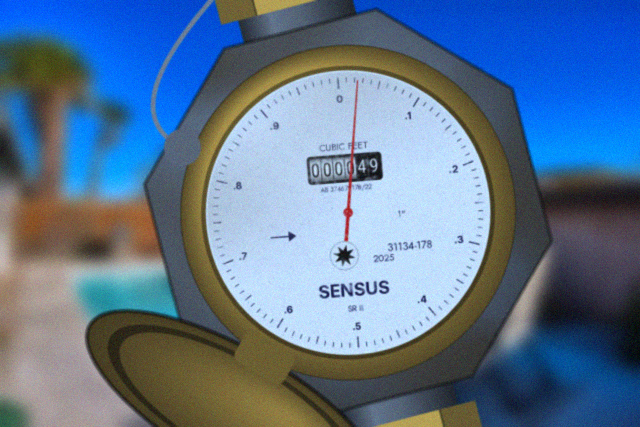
ft³ 49.02
